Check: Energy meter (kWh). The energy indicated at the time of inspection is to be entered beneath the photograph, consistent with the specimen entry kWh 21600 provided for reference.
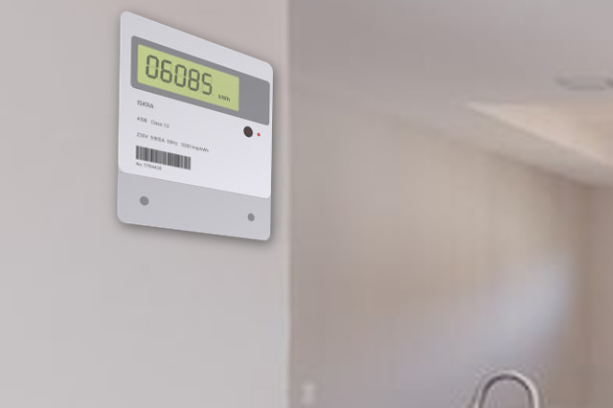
kWh 6085
